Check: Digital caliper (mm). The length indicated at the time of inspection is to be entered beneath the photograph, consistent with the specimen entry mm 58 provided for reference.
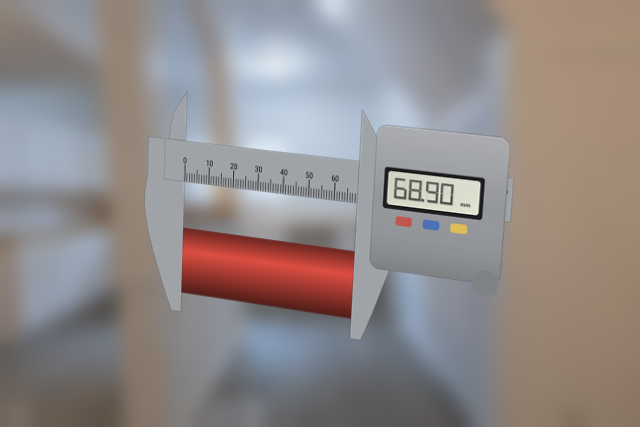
mm 68.90
